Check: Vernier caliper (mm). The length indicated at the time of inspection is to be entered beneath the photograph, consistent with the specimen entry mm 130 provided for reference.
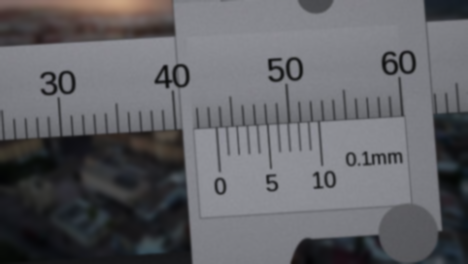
mm 43.6
